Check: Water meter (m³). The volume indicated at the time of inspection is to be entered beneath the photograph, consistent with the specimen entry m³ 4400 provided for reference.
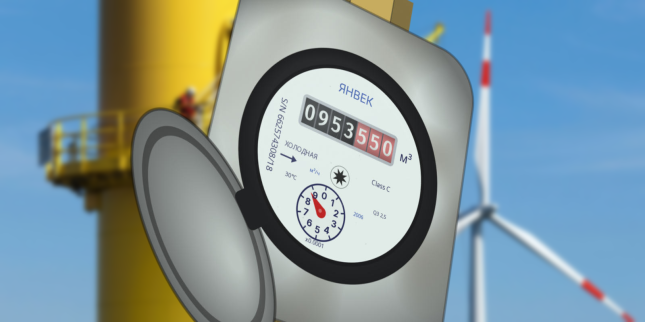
m³ 953.5508
